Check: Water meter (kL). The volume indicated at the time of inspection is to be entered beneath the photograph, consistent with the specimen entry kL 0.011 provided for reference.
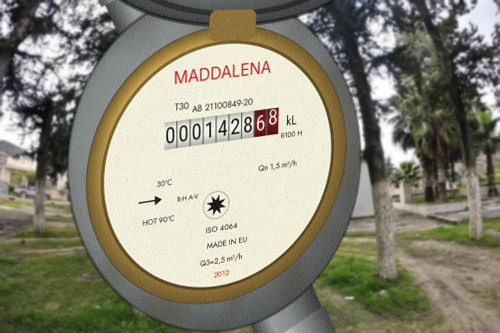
kL 1428.68
